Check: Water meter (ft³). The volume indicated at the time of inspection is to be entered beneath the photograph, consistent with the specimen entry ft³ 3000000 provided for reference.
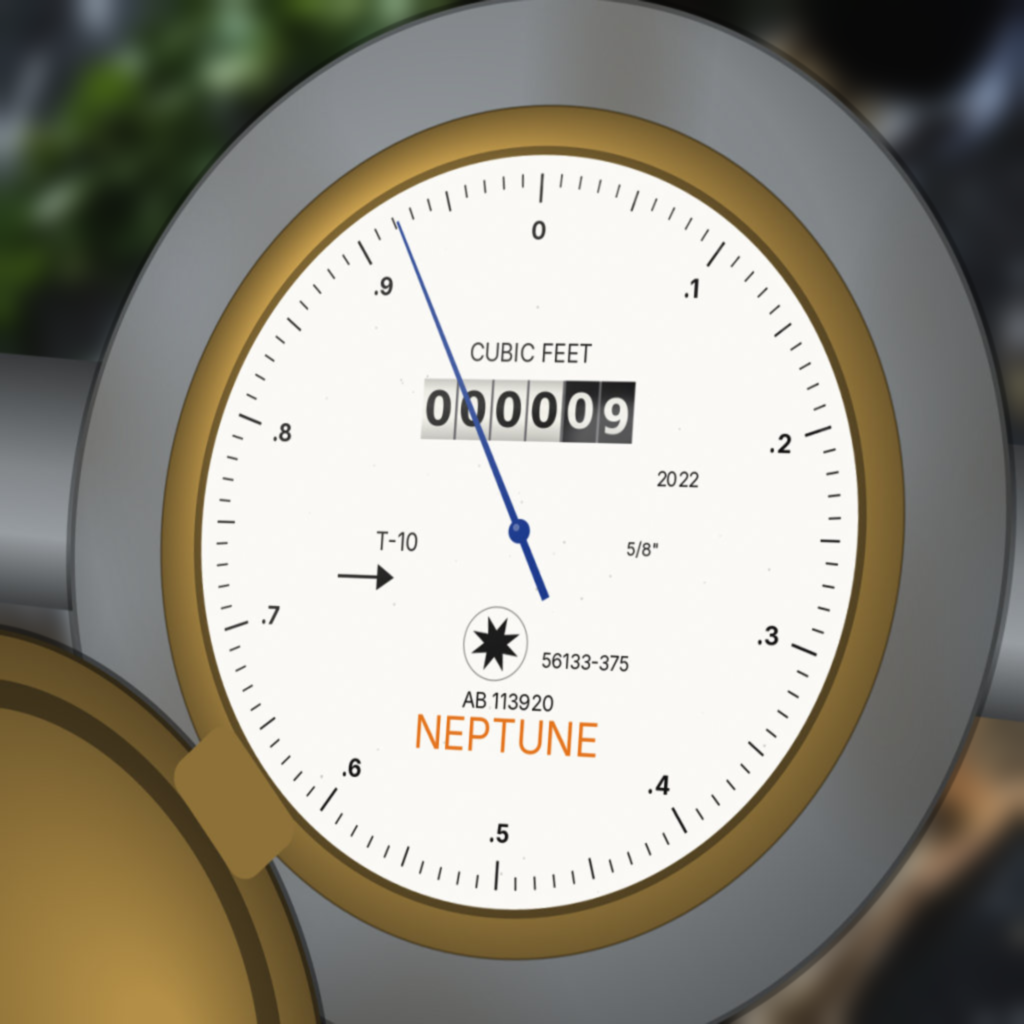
ft³ 8.92
